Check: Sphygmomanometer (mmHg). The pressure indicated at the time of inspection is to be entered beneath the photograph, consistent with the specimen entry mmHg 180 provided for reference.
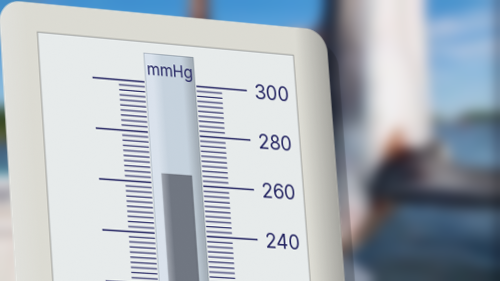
mmHg 264
